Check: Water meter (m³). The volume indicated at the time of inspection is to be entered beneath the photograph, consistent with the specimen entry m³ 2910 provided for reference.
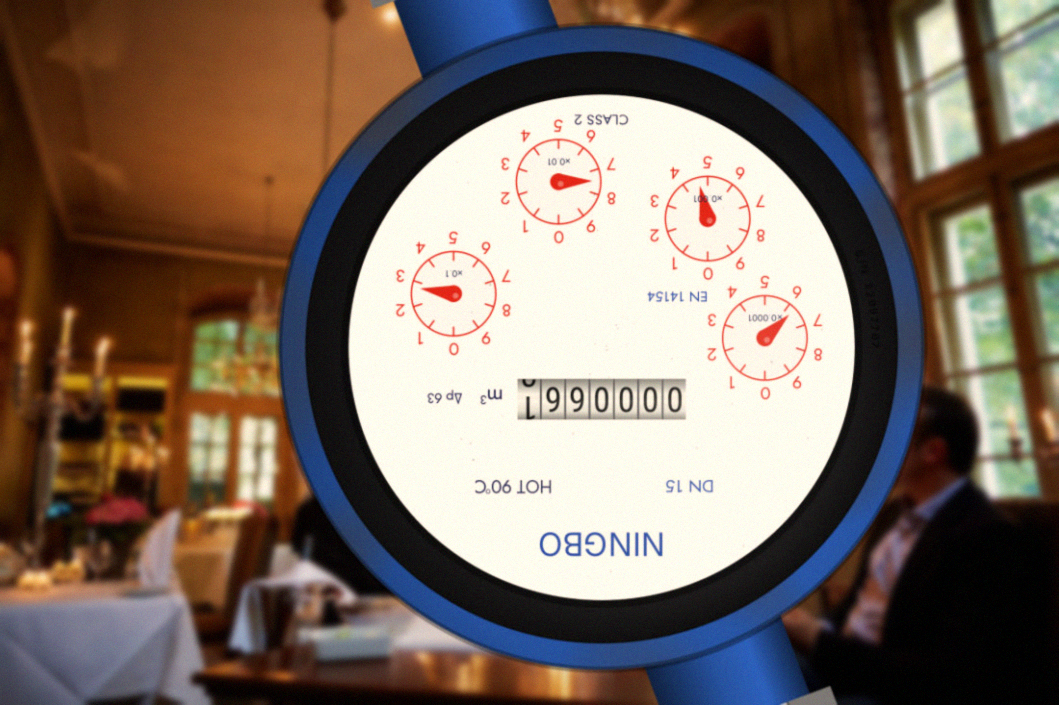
m³ 661.2746
